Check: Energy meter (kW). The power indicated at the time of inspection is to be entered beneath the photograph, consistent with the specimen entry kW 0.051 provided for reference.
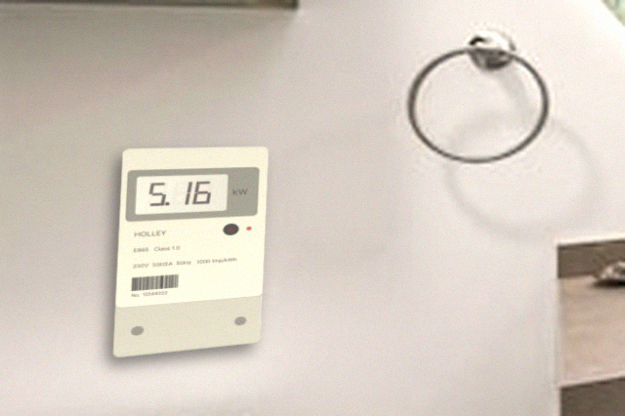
kW 5.16
